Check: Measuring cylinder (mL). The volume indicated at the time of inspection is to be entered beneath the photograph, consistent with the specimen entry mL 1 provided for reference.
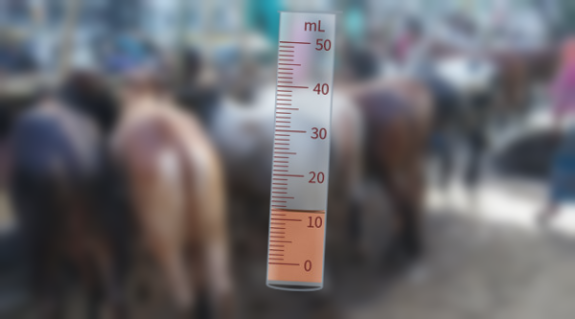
mL 12
